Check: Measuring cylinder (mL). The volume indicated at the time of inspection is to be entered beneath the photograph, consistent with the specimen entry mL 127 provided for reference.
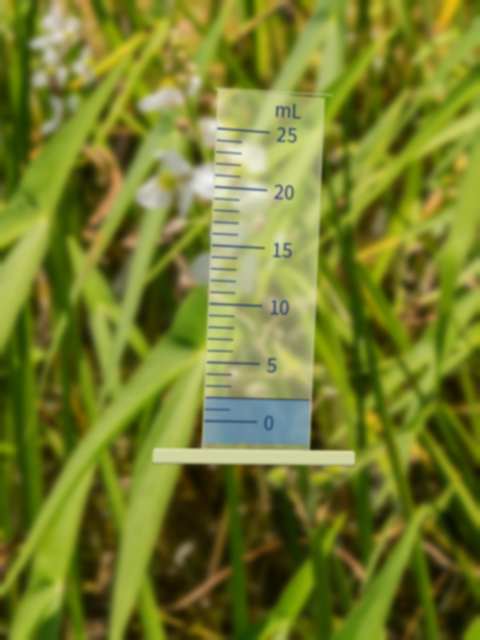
mL 2
